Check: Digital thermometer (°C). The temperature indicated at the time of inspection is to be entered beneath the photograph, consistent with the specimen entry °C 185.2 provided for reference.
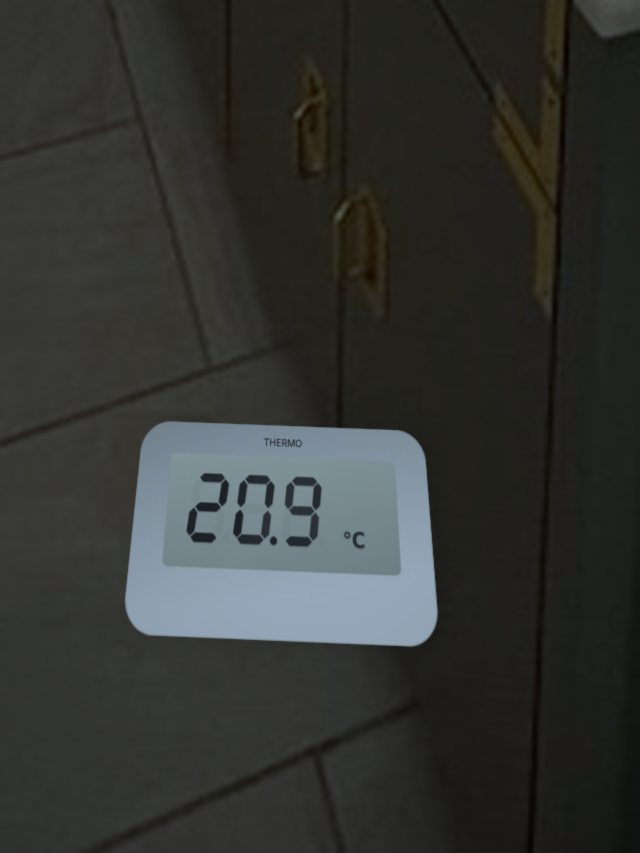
°C 20.9
